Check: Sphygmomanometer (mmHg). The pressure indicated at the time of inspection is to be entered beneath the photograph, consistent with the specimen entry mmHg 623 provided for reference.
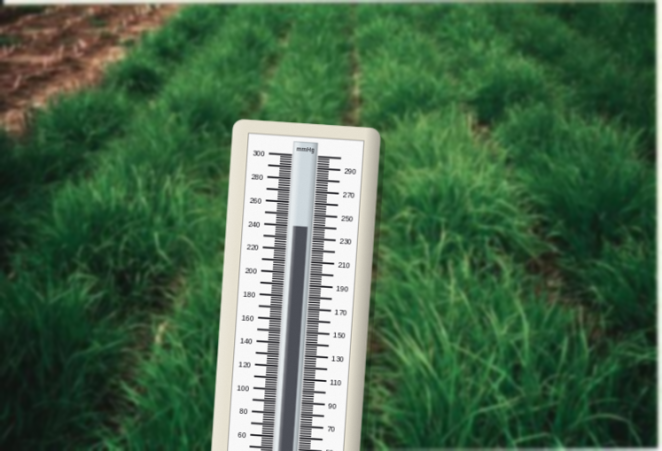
mmHg 240
